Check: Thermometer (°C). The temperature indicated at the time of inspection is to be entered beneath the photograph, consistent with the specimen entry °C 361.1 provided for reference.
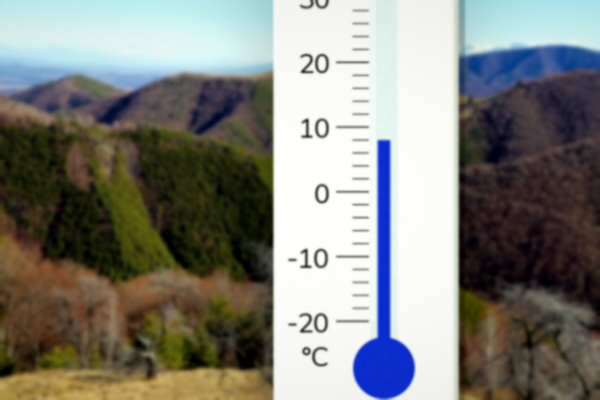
°C 8
